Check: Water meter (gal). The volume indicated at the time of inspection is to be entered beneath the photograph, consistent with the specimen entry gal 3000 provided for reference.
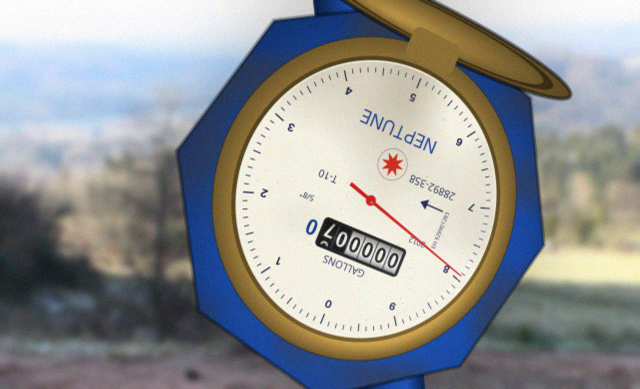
gal 67.9
